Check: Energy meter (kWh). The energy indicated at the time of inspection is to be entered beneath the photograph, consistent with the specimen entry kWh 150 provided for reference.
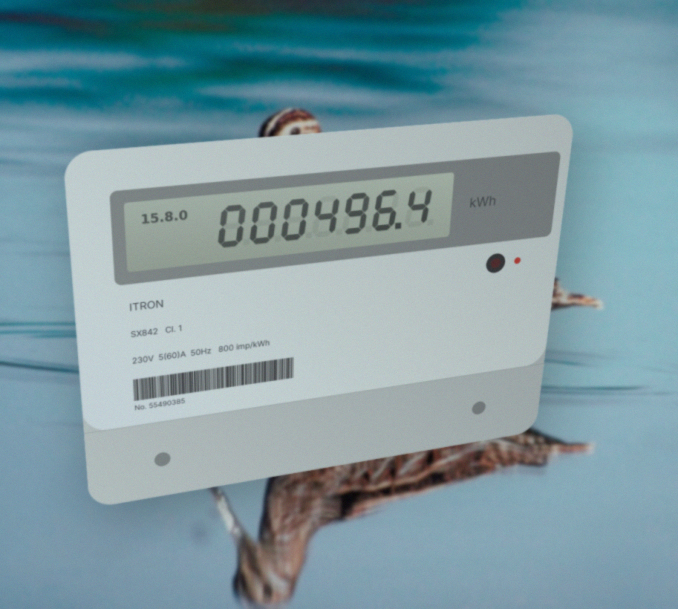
kWh 496.4
